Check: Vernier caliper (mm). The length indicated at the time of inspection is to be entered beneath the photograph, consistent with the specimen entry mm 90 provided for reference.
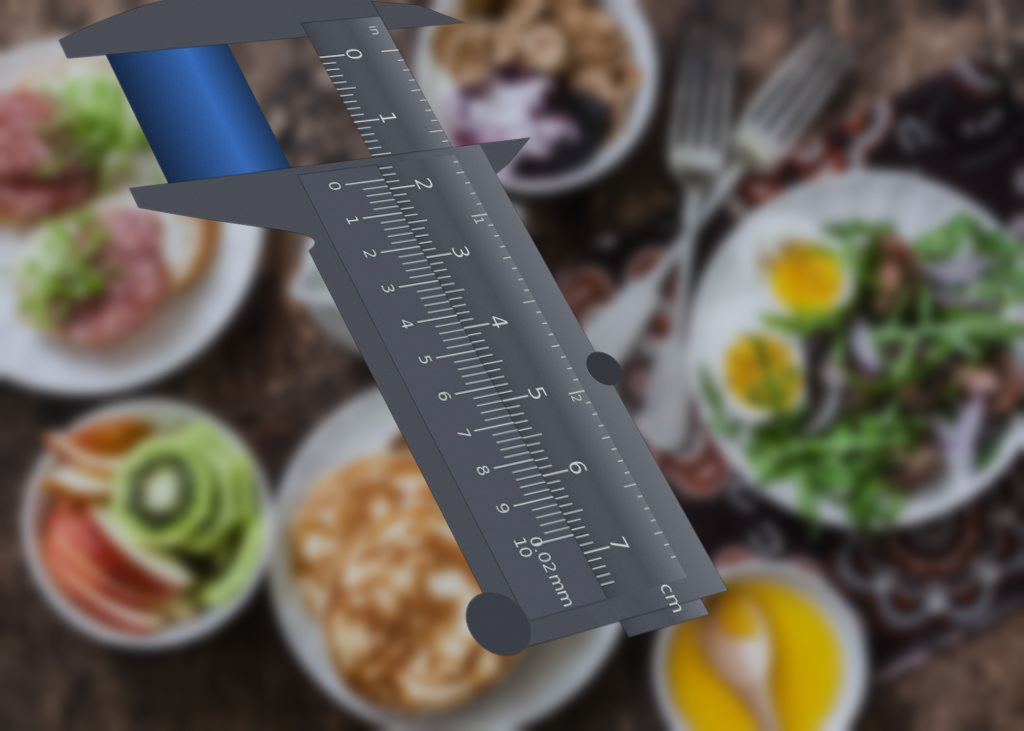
mm 18.6
